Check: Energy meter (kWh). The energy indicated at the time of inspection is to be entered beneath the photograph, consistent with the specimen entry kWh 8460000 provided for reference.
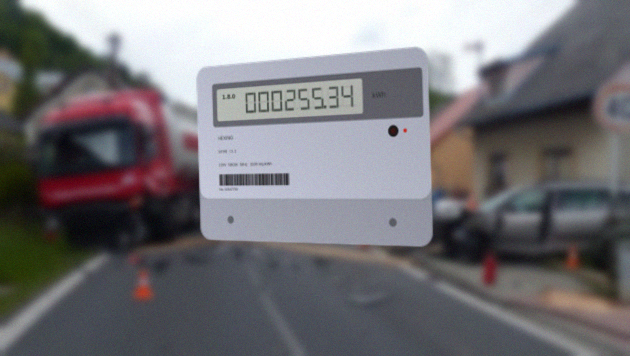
kWh 255.34
